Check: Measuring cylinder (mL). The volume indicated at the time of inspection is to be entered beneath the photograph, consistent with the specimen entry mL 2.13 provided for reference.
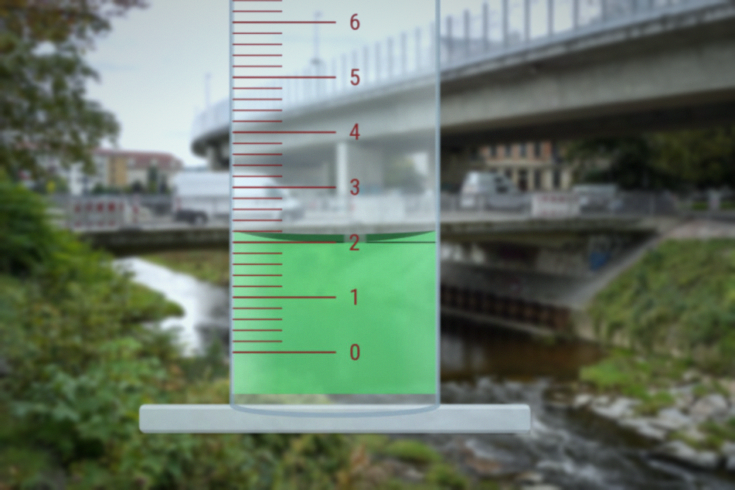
mL 2
